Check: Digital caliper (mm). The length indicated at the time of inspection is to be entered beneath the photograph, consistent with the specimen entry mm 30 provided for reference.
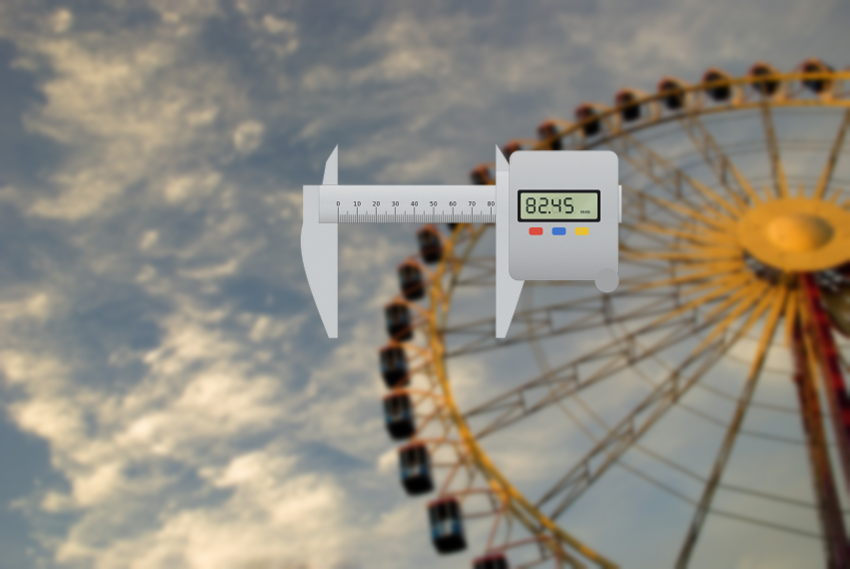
mm 82.45
